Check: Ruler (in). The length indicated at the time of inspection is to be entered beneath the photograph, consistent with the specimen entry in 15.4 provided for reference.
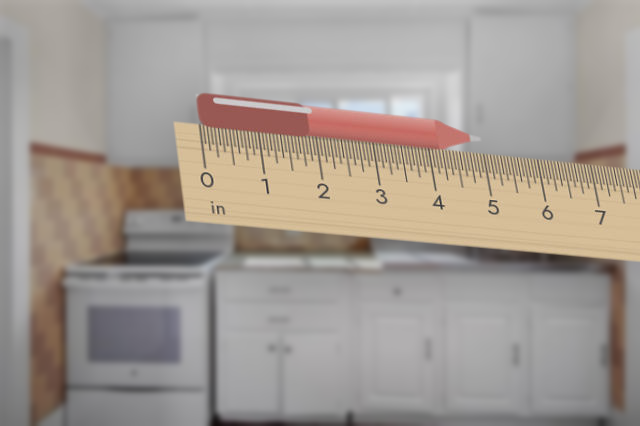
in 5
